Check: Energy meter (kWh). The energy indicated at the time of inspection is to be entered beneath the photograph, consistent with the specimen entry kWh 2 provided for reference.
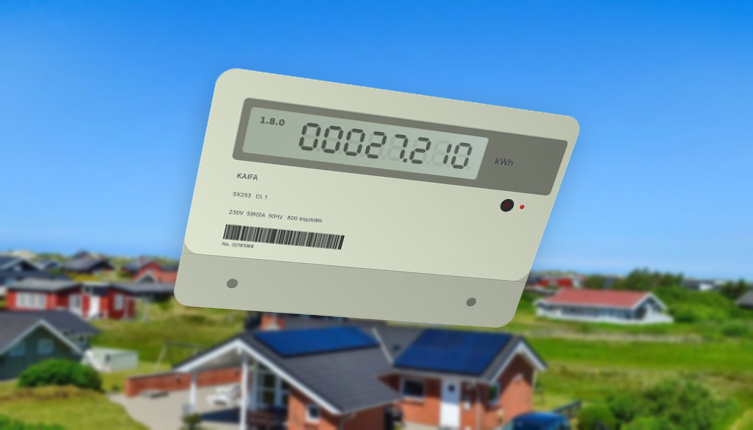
kWh 27.210
